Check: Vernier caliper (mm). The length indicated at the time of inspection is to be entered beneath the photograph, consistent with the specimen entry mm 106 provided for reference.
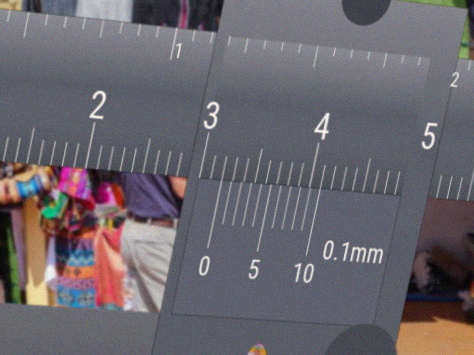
mm 32.0
